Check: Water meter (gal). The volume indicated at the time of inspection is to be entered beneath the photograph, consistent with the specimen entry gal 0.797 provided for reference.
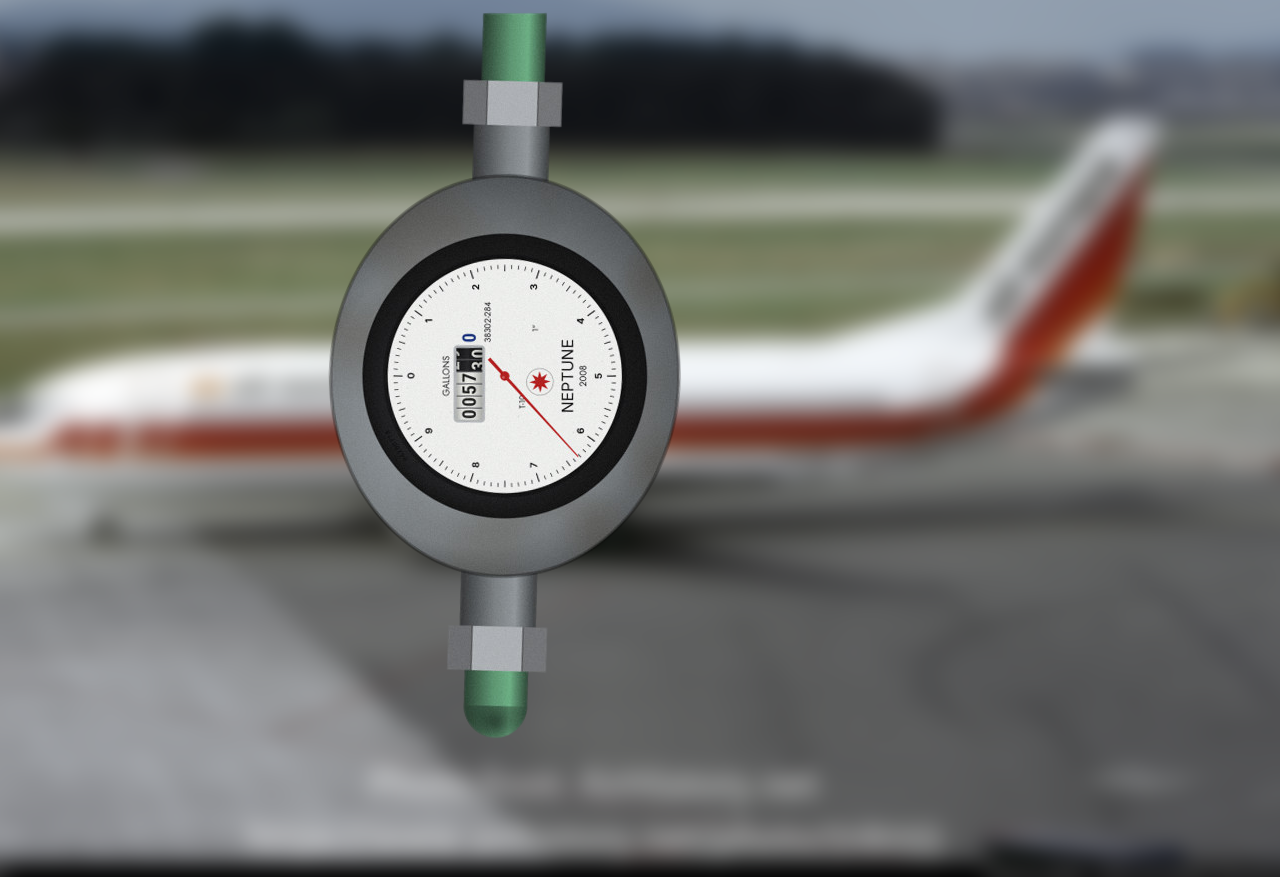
gal 57296.3
